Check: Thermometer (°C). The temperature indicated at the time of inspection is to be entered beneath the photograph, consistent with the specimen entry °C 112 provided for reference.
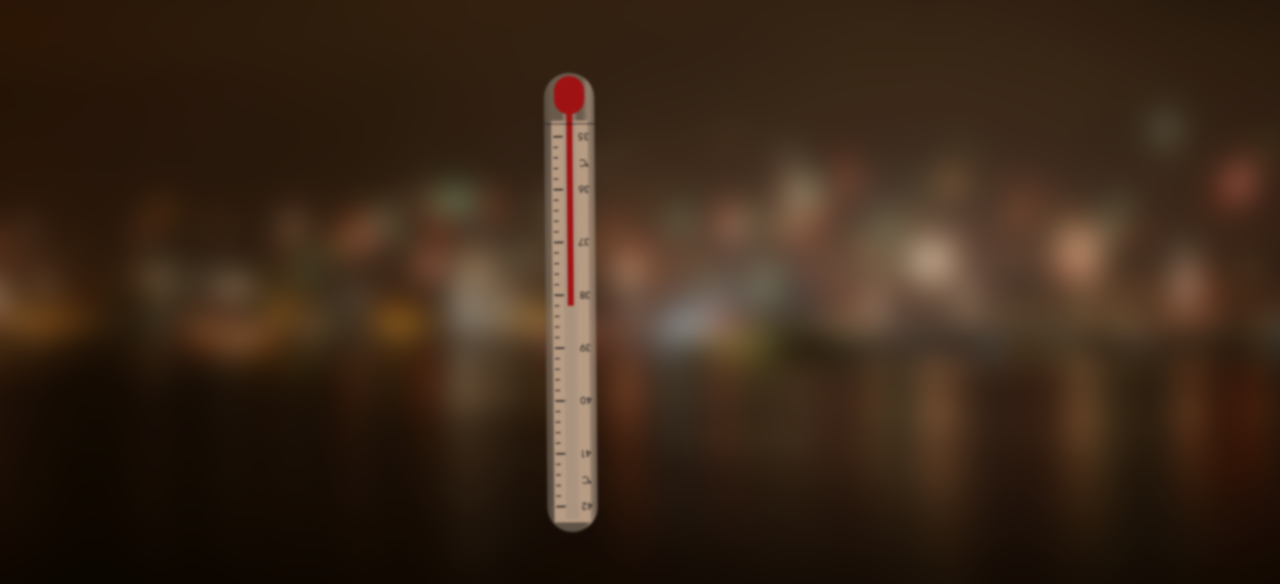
°C 38.2
